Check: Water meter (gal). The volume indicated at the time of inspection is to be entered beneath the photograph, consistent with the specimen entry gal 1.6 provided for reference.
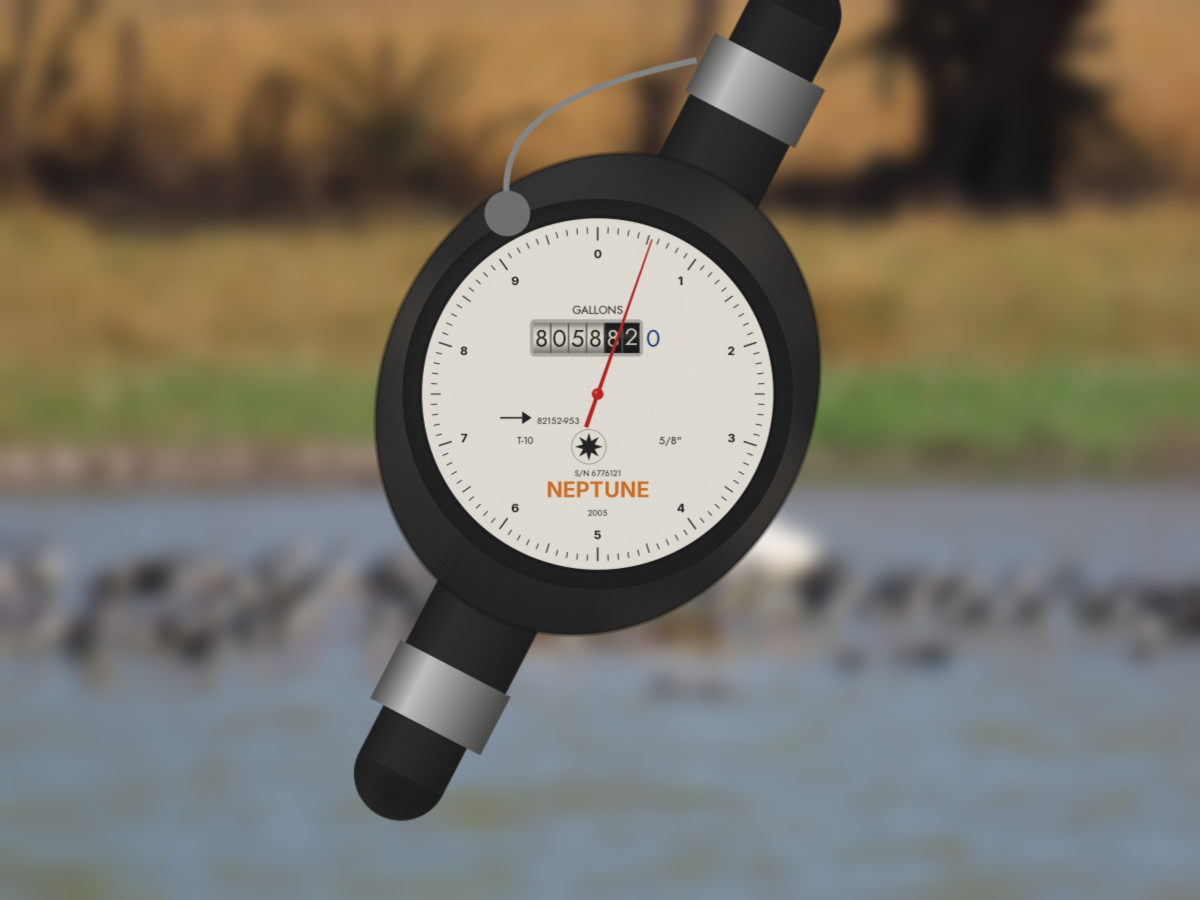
gal 8058820.5
